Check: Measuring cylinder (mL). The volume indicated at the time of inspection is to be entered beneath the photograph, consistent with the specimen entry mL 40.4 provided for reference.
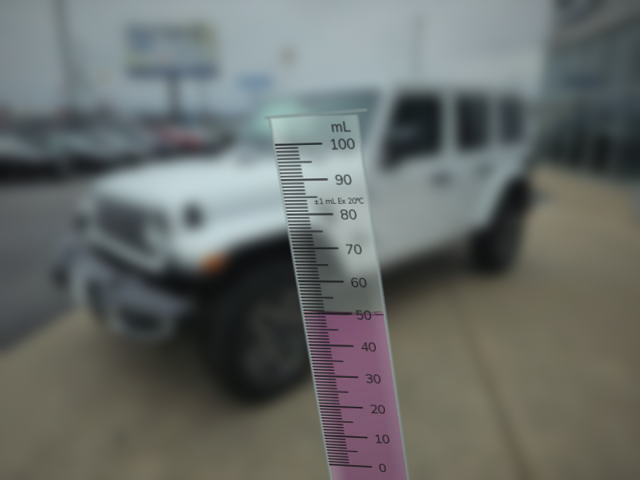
mL 50
